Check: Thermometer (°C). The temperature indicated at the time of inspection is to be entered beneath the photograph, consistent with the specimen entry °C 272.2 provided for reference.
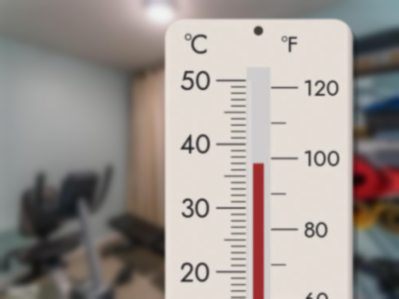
°C 37
